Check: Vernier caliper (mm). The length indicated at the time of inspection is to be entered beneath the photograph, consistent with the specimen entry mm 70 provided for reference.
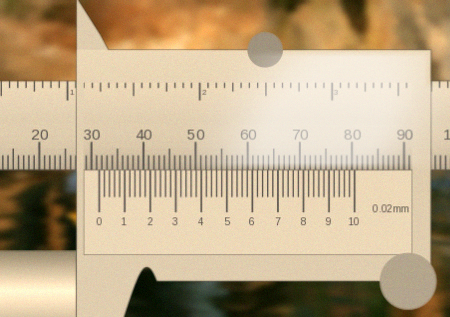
mm 31.5
